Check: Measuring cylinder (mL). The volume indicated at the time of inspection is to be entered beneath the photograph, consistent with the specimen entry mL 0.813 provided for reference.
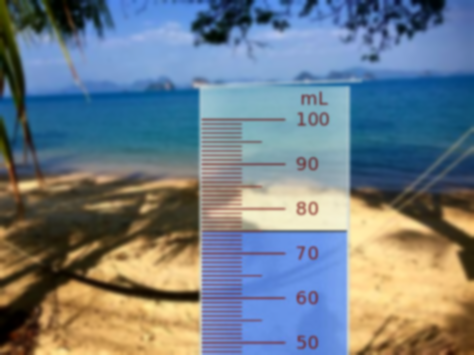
mL 75
